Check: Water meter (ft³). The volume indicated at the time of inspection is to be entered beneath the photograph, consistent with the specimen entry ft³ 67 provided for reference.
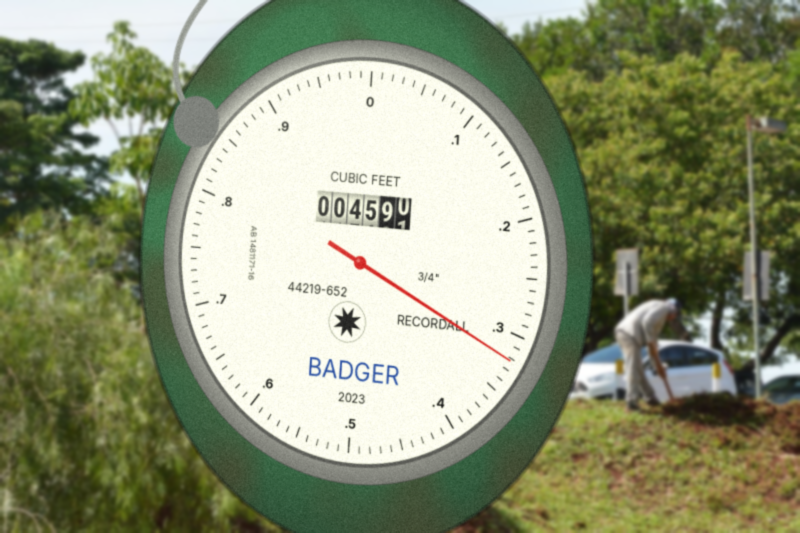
ft³ 4590.32
